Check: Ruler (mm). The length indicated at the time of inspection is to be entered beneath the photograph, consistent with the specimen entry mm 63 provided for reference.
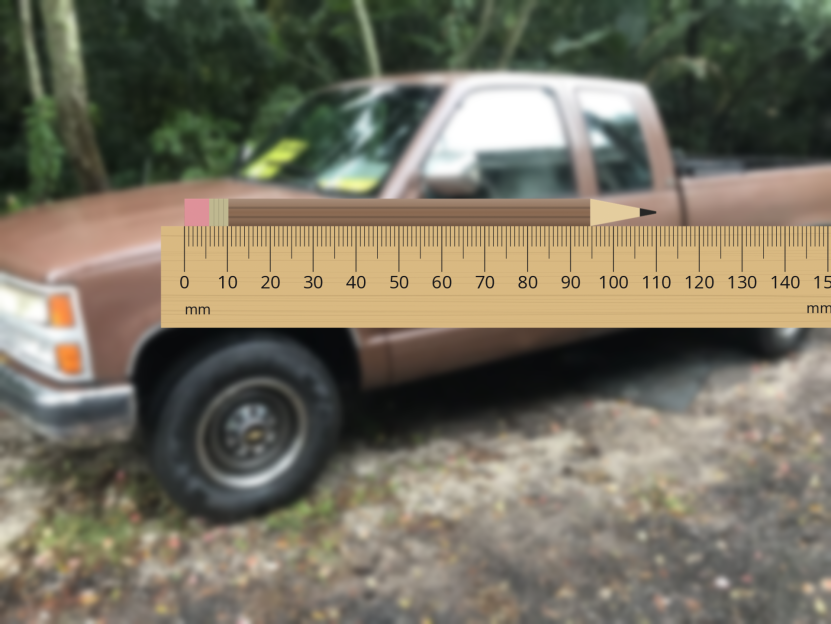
mm 110
